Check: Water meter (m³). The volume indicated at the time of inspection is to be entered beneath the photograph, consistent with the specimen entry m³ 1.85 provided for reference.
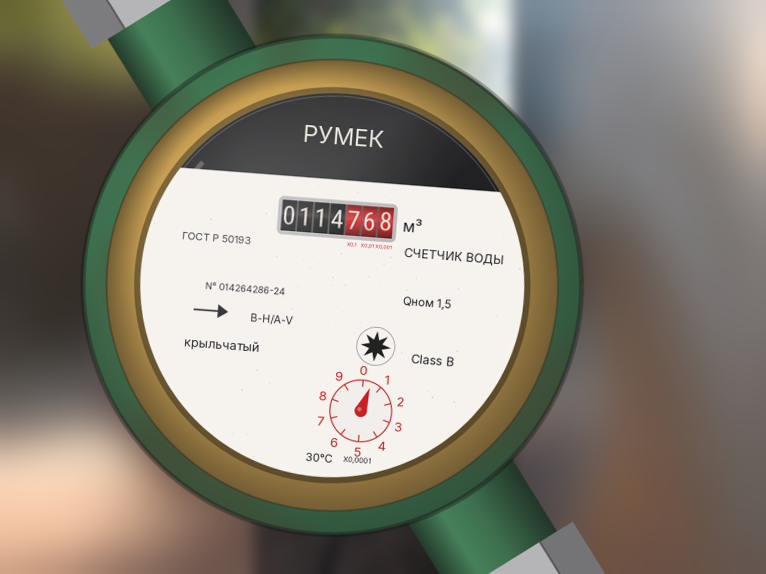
m³ 114.7680
